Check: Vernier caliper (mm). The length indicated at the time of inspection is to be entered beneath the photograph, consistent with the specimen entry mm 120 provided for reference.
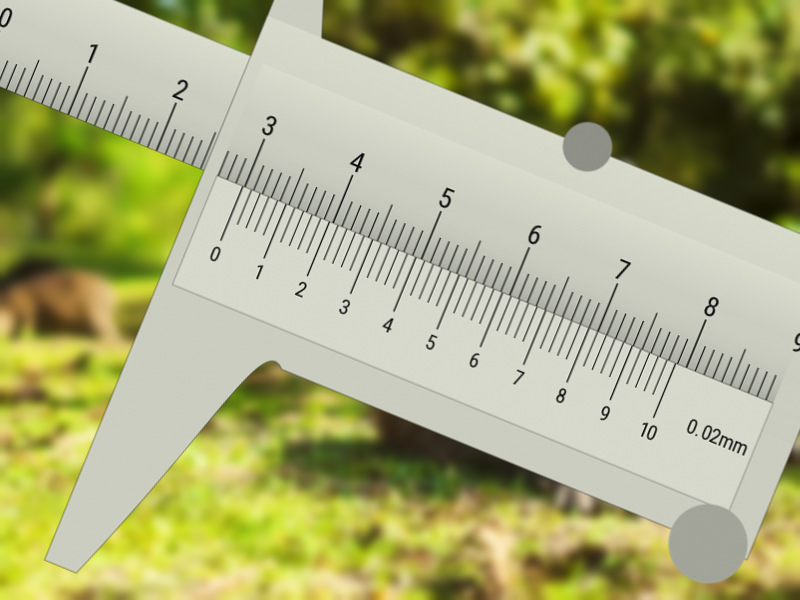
mm 29.8
